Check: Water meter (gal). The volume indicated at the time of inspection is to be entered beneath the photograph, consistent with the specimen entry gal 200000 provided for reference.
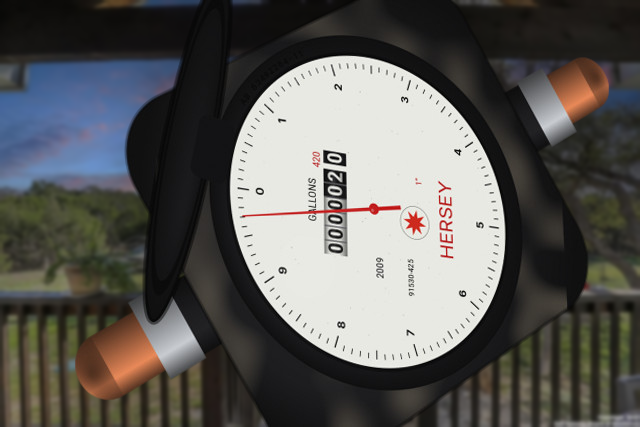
gal 19.7
